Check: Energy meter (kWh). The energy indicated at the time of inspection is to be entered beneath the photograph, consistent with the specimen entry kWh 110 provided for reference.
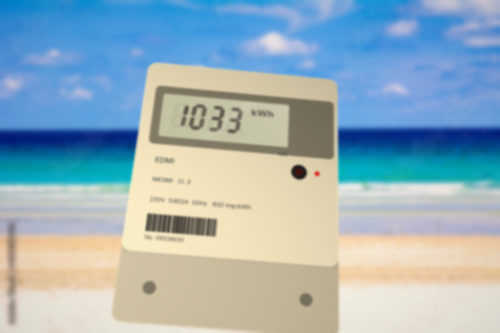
kWh 1033
